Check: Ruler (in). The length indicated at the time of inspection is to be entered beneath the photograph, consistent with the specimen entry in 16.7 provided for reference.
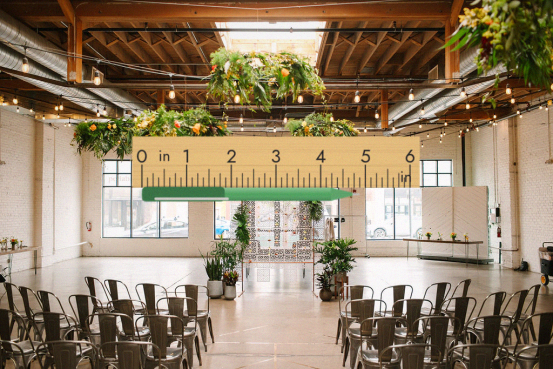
in 4.875
